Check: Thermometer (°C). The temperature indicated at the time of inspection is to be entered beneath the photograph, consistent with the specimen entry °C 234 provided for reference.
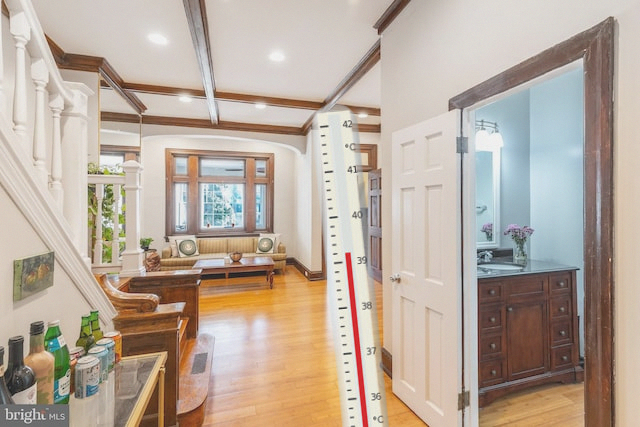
°C 39.2
